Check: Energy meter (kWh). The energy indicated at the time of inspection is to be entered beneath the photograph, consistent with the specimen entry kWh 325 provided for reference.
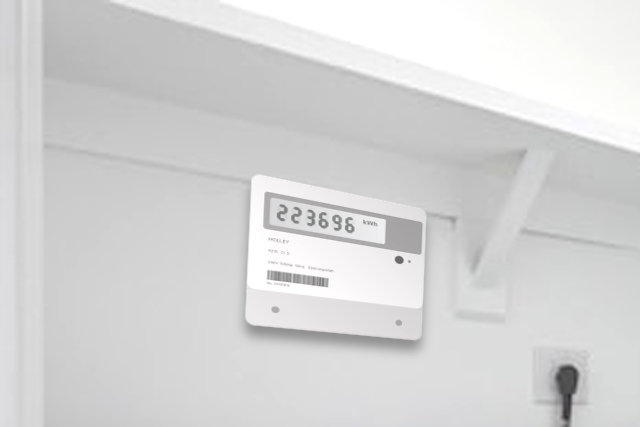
kWh 223696
